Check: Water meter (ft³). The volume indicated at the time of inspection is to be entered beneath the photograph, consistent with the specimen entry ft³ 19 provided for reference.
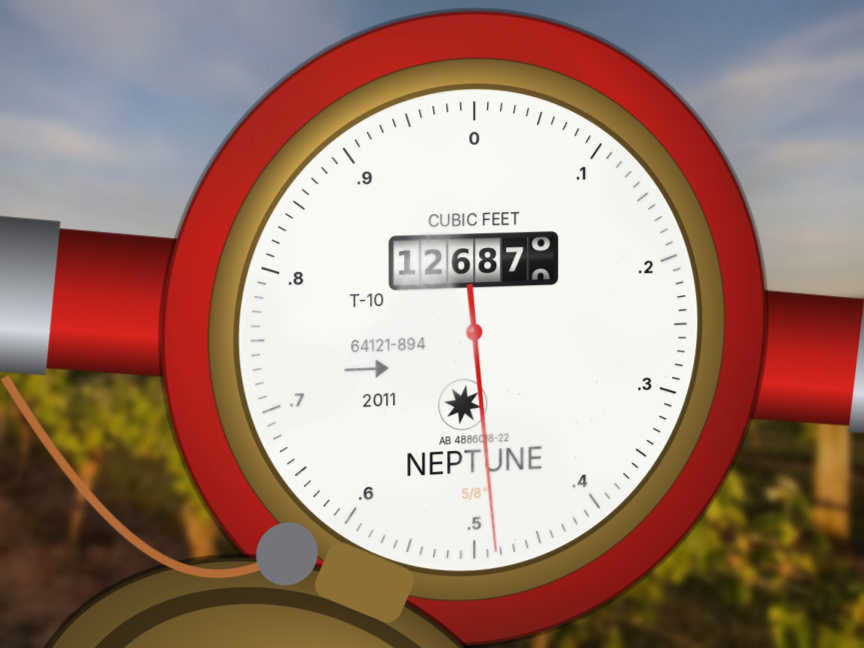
ft³ 126878.48
